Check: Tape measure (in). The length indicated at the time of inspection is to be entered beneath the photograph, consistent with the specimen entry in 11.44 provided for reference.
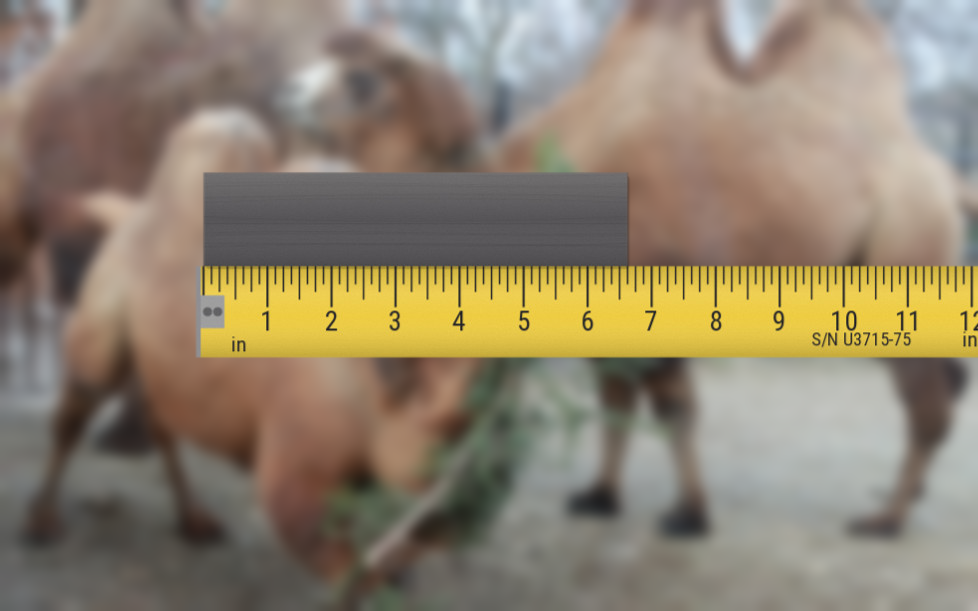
in 6.625
